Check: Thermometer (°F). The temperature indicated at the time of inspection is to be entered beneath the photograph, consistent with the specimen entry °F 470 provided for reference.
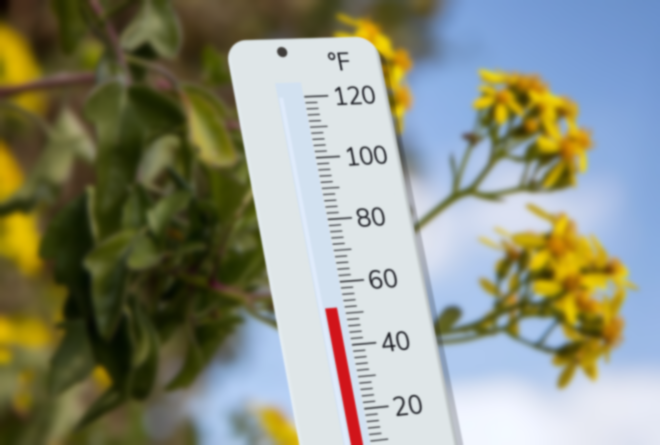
°F 52
